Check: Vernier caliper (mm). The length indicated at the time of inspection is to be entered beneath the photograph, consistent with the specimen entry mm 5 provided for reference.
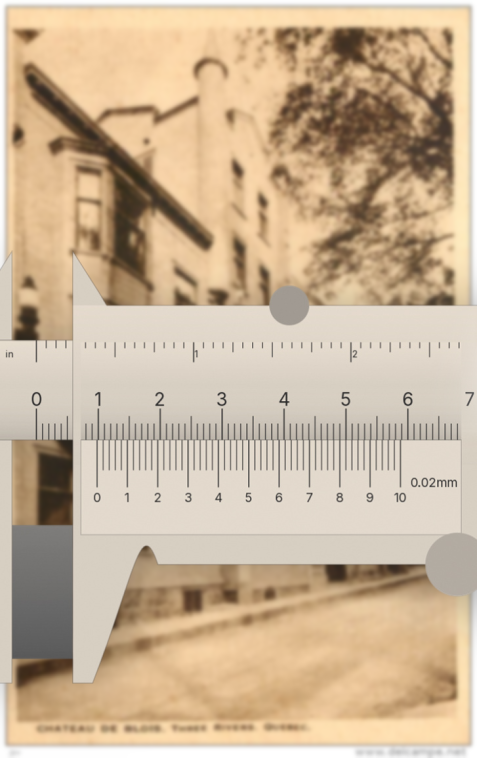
mm 9.8
